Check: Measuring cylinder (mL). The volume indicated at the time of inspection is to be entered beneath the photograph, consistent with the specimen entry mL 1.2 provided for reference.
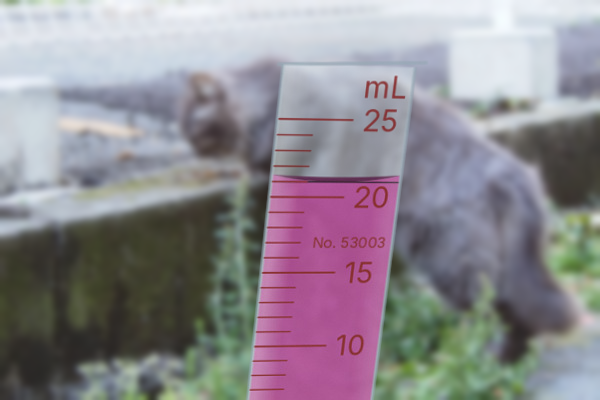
mL 21
